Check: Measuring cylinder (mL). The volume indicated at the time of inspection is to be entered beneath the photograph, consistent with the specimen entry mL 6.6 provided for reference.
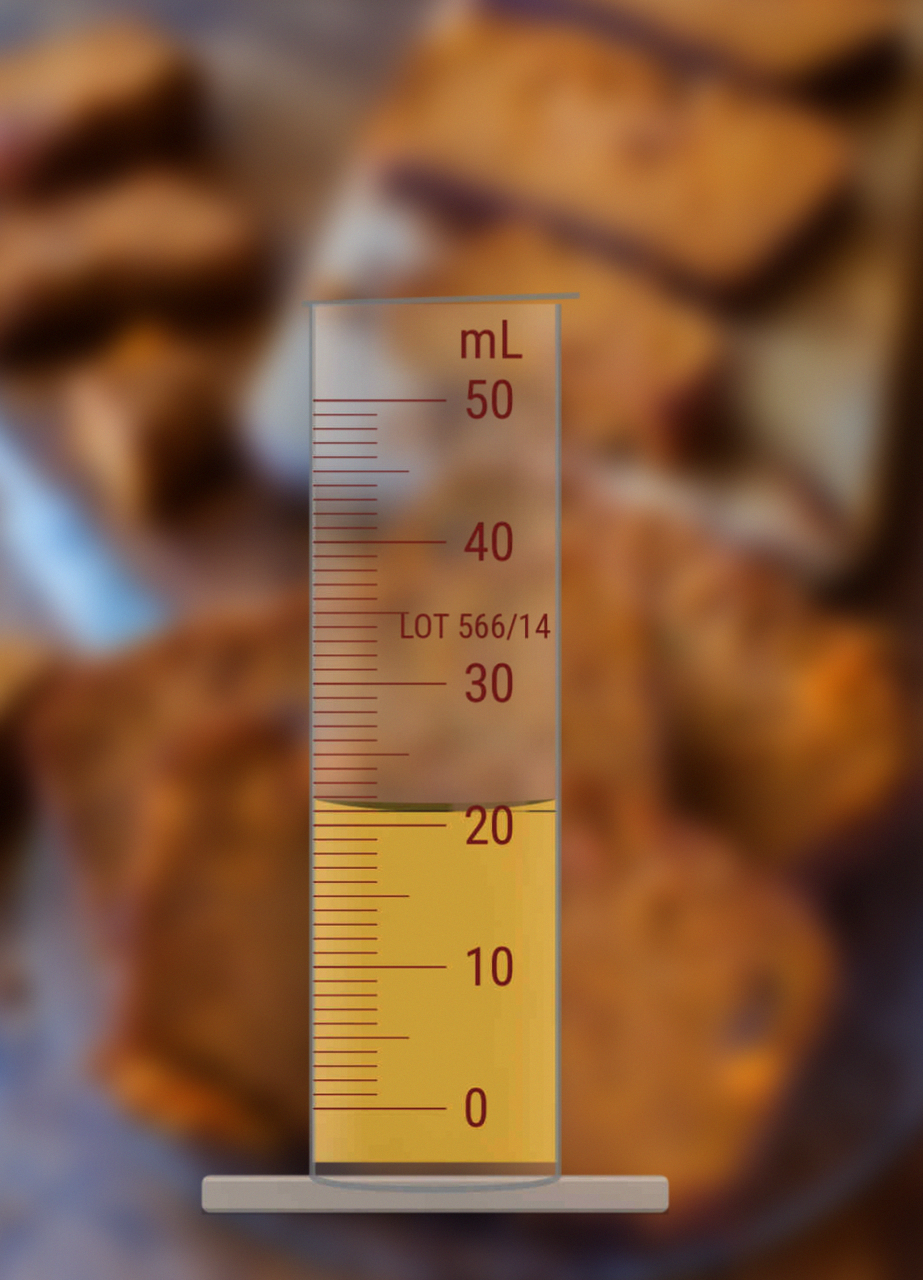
mL 21
